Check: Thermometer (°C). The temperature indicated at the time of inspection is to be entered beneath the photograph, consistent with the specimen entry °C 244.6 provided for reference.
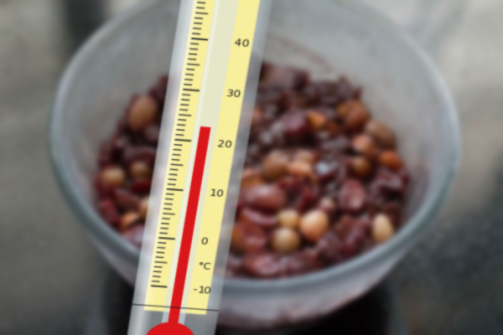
°C 23
